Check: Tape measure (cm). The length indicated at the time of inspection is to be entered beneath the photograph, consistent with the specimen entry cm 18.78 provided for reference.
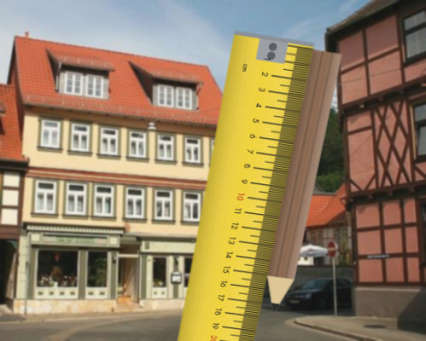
cm 17.5
